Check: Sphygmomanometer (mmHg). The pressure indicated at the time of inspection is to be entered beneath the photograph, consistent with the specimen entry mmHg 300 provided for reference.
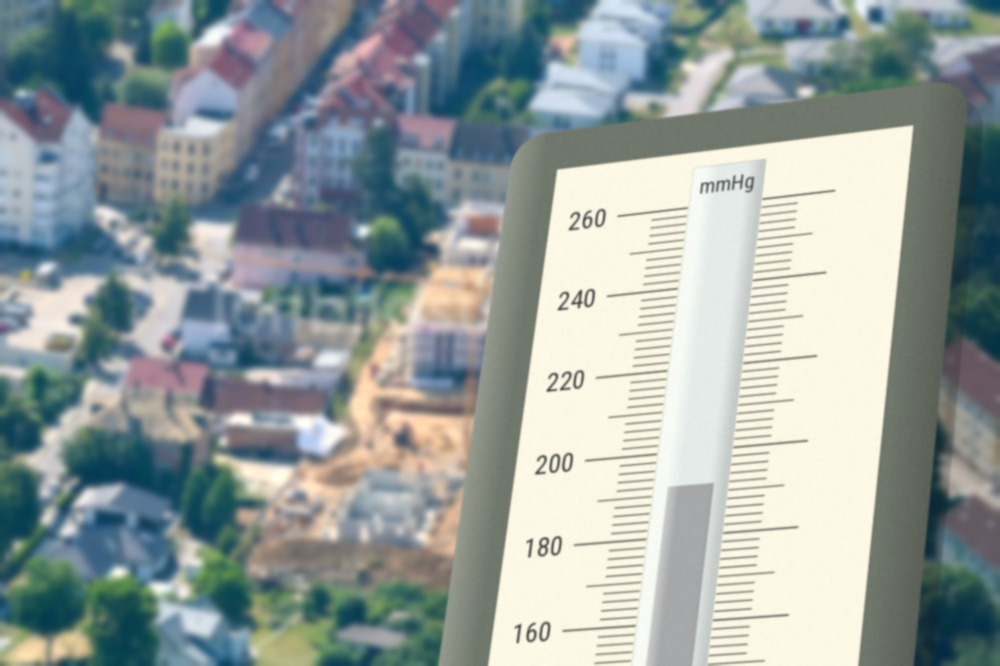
mmHg 192
